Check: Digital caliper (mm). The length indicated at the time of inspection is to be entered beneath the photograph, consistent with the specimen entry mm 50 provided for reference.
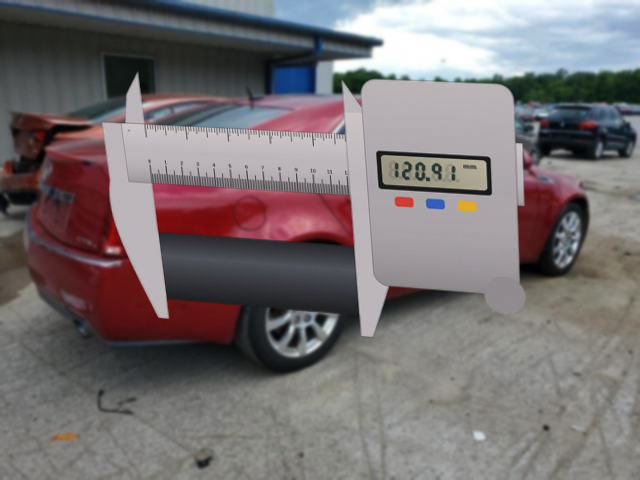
mm 120.91
